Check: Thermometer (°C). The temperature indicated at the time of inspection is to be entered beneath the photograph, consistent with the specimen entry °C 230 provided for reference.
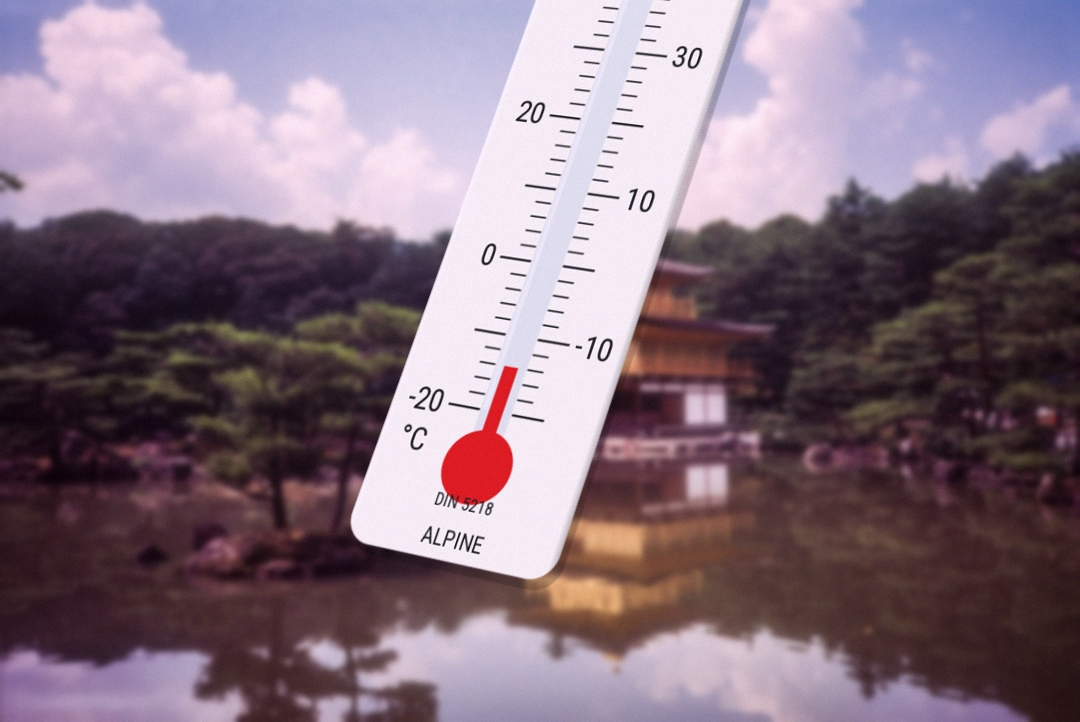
°C -14
